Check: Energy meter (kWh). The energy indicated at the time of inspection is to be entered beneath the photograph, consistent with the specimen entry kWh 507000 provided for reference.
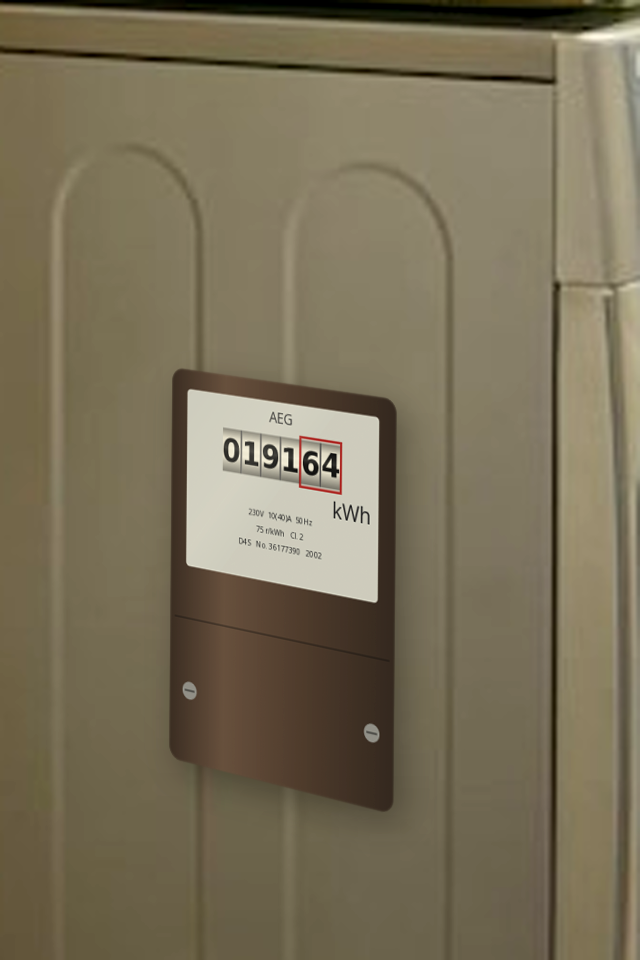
kWh 191.64
